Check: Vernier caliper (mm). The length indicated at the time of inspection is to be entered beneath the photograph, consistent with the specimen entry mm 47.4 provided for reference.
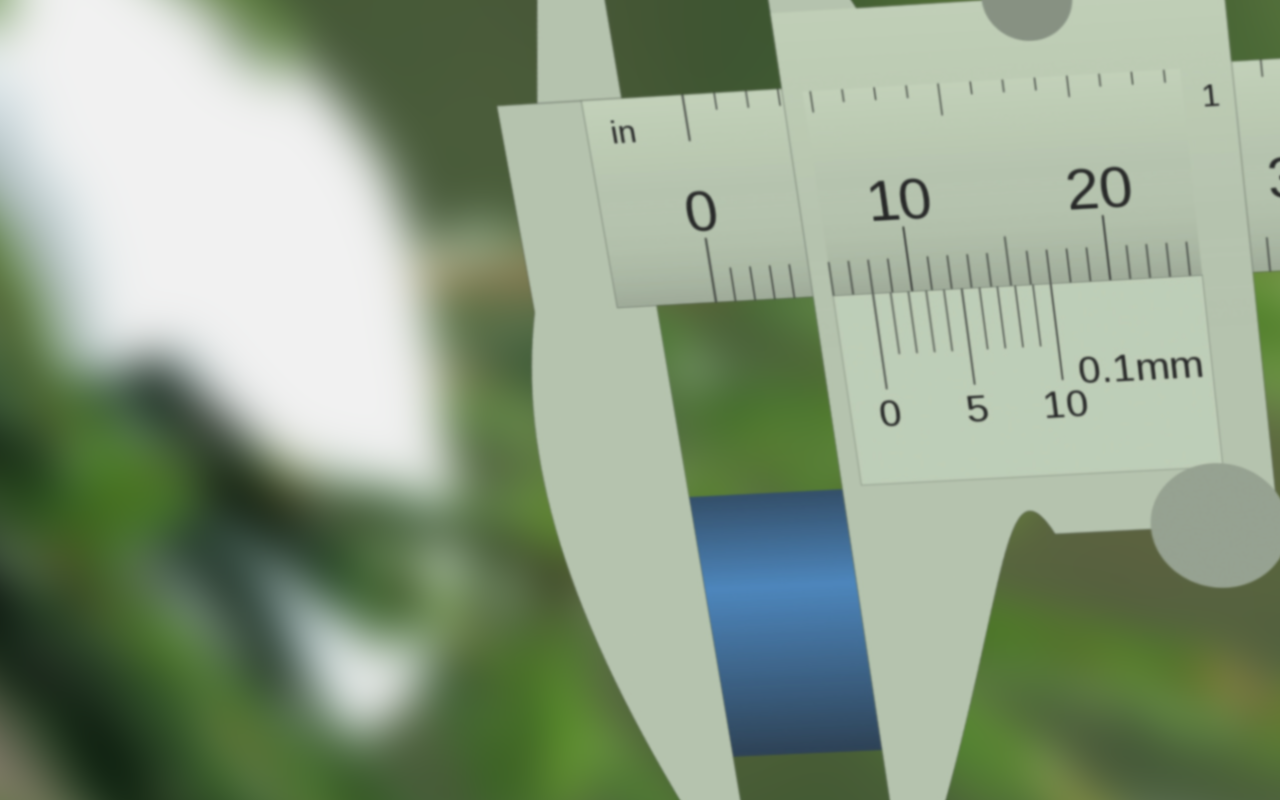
mm 8.0
